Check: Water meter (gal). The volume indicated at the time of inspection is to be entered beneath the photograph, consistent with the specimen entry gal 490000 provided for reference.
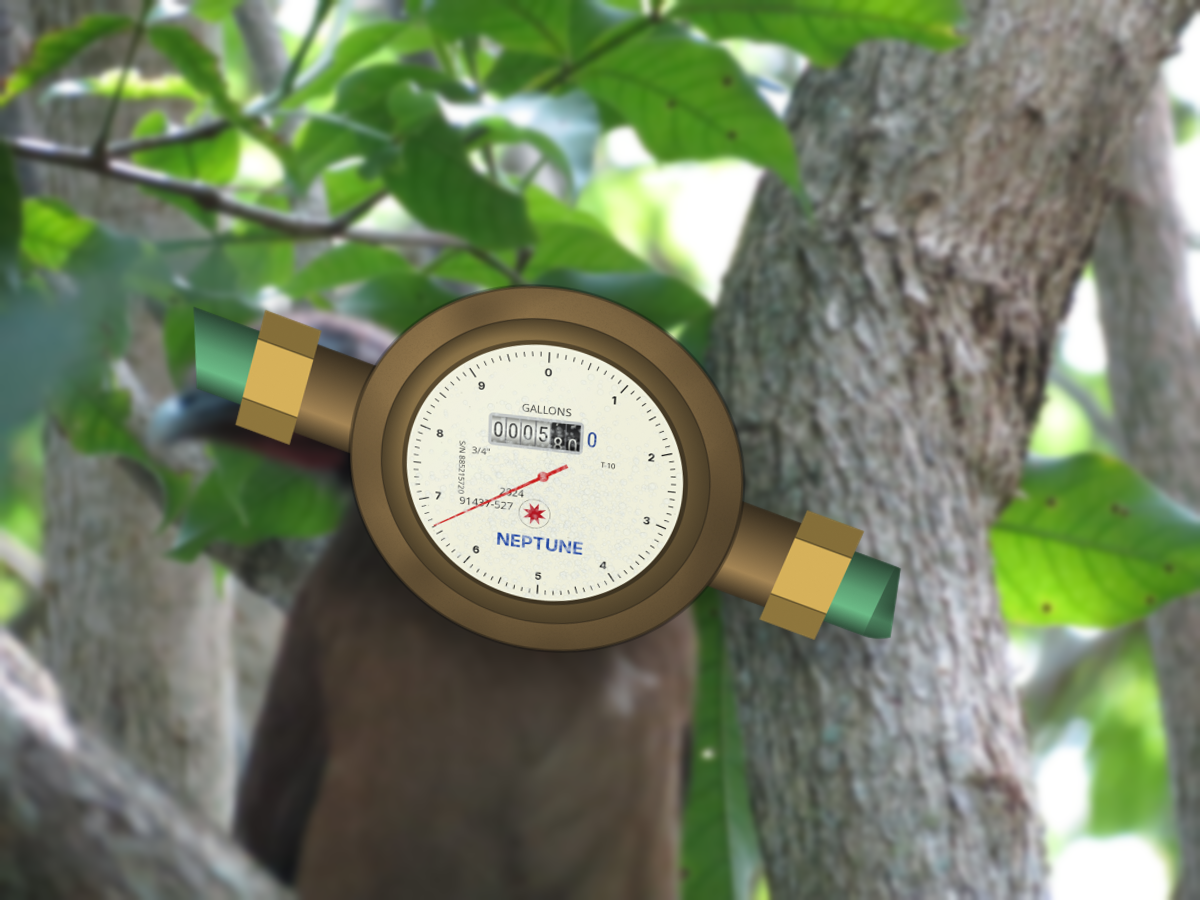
gal 5796.6
